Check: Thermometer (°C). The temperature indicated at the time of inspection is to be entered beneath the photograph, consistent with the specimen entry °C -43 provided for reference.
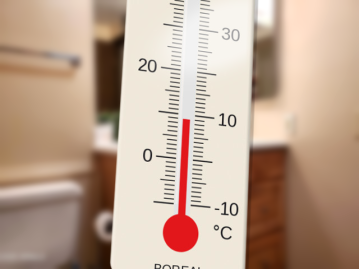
°C 9
